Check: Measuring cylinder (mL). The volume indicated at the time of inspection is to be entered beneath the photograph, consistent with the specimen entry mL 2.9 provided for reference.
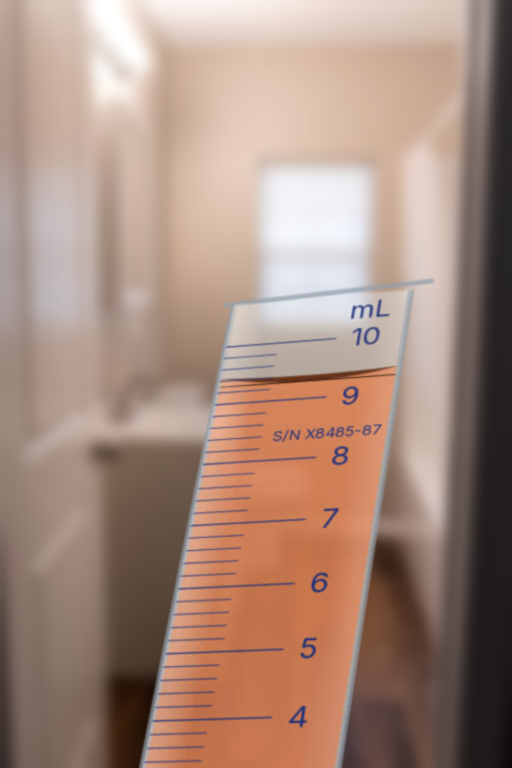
mL 9.3
